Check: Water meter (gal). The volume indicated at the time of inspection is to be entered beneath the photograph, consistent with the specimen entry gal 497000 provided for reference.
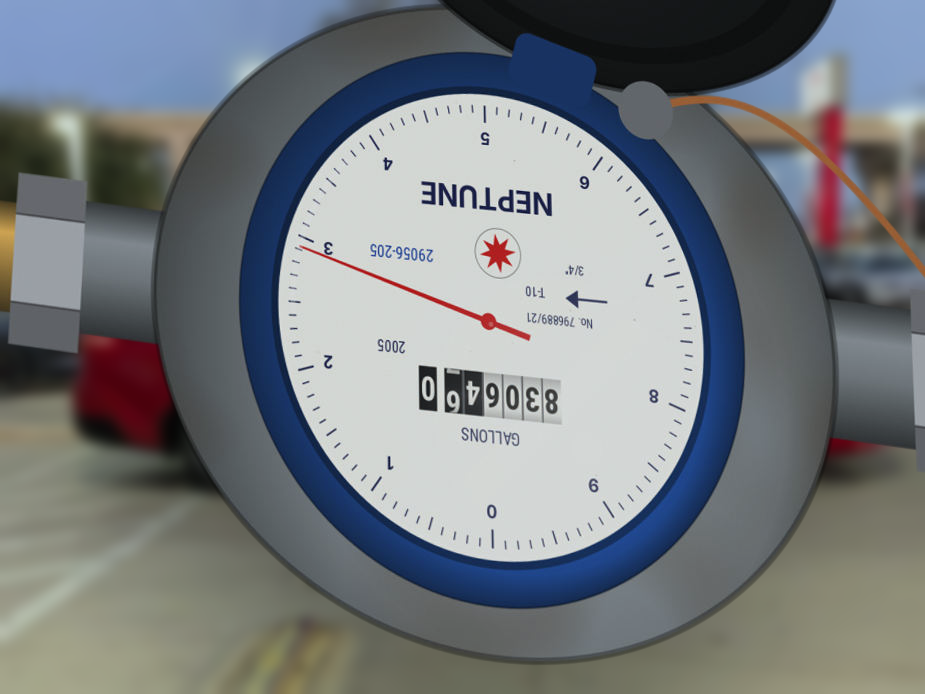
gal 8306462.9
